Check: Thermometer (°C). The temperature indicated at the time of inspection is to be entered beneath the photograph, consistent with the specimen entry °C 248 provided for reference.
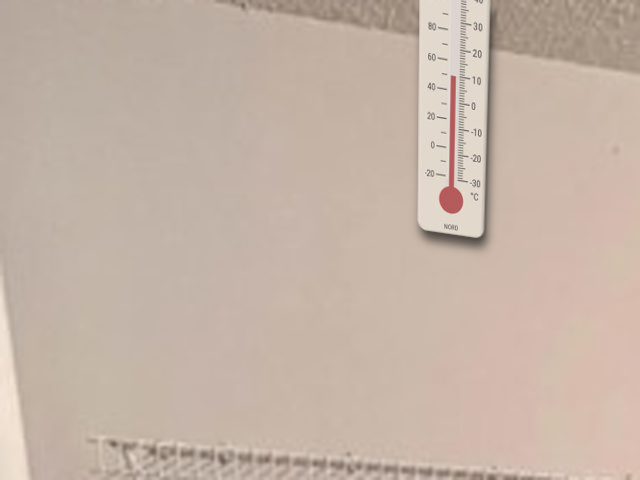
°C 10
